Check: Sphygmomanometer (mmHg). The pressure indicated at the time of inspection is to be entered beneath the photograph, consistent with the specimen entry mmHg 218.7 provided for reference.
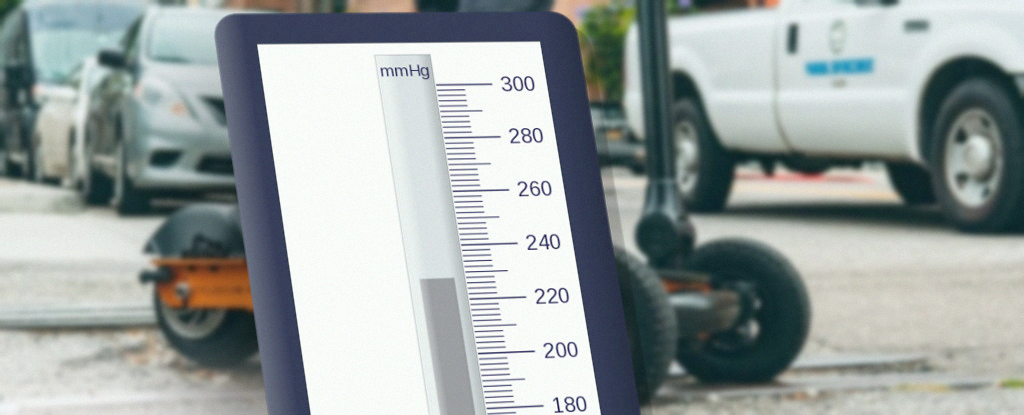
mmHg 228
